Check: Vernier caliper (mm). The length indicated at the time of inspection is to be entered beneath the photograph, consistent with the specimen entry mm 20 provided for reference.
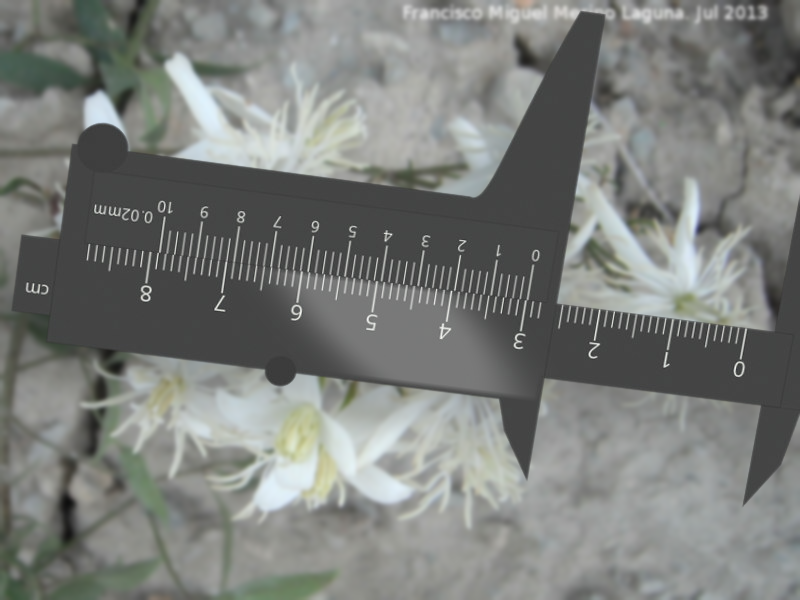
mm 29.8
